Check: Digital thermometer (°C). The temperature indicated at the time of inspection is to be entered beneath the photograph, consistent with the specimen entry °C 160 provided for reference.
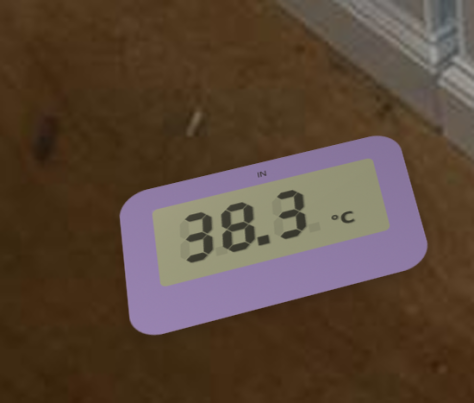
°C 38.3
